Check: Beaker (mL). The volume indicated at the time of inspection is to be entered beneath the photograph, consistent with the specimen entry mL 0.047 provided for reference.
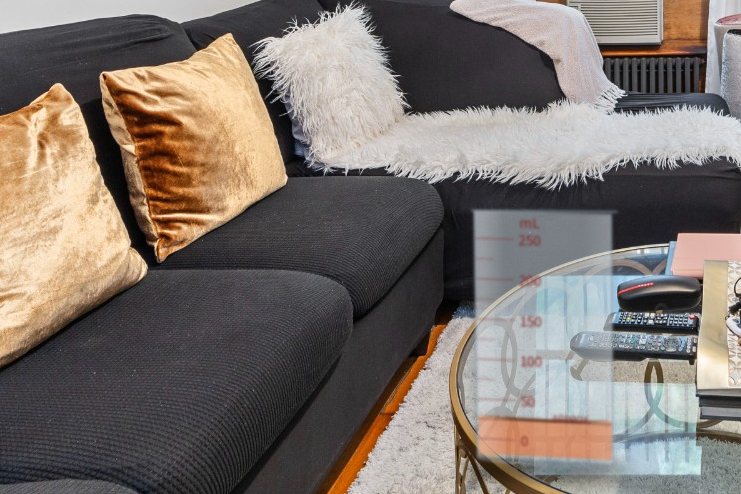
mL 25
